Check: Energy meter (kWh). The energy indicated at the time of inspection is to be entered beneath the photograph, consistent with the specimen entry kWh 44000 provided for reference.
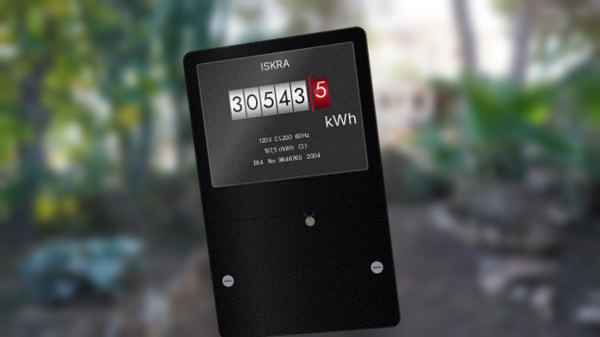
kWh 30543.5
